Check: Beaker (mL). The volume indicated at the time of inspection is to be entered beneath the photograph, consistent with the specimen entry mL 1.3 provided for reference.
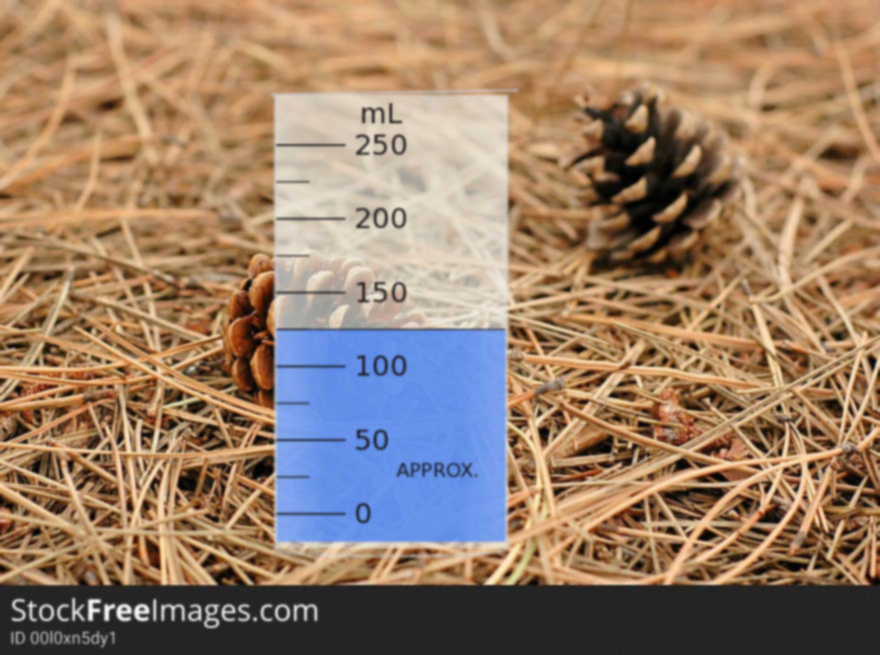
mL 125
